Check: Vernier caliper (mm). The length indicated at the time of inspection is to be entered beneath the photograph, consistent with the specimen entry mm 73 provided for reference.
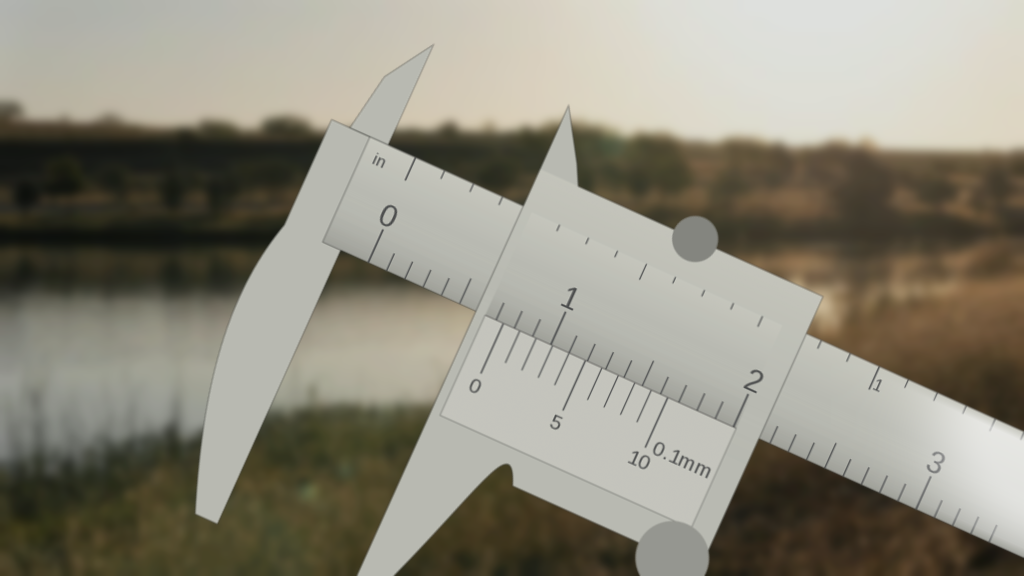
mm 7.4
